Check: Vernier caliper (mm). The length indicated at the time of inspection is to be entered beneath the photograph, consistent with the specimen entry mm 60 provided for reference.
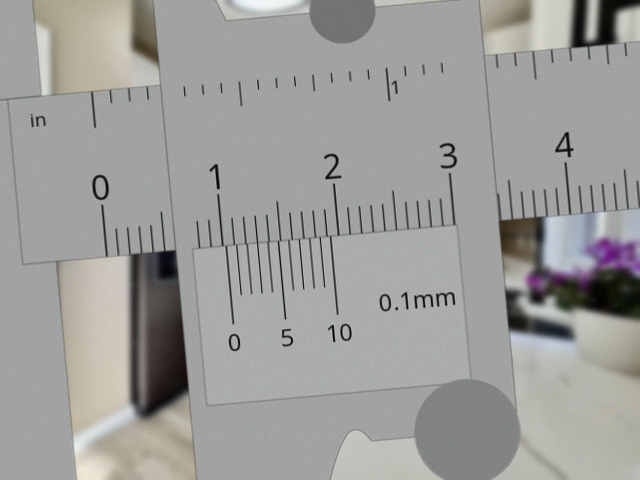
mm 10.3
